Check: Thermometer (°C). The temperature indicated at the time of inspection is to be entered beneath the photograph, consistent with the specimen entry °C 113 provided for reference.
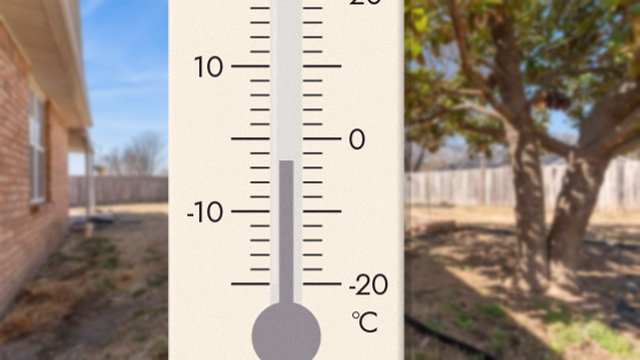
°C -3
